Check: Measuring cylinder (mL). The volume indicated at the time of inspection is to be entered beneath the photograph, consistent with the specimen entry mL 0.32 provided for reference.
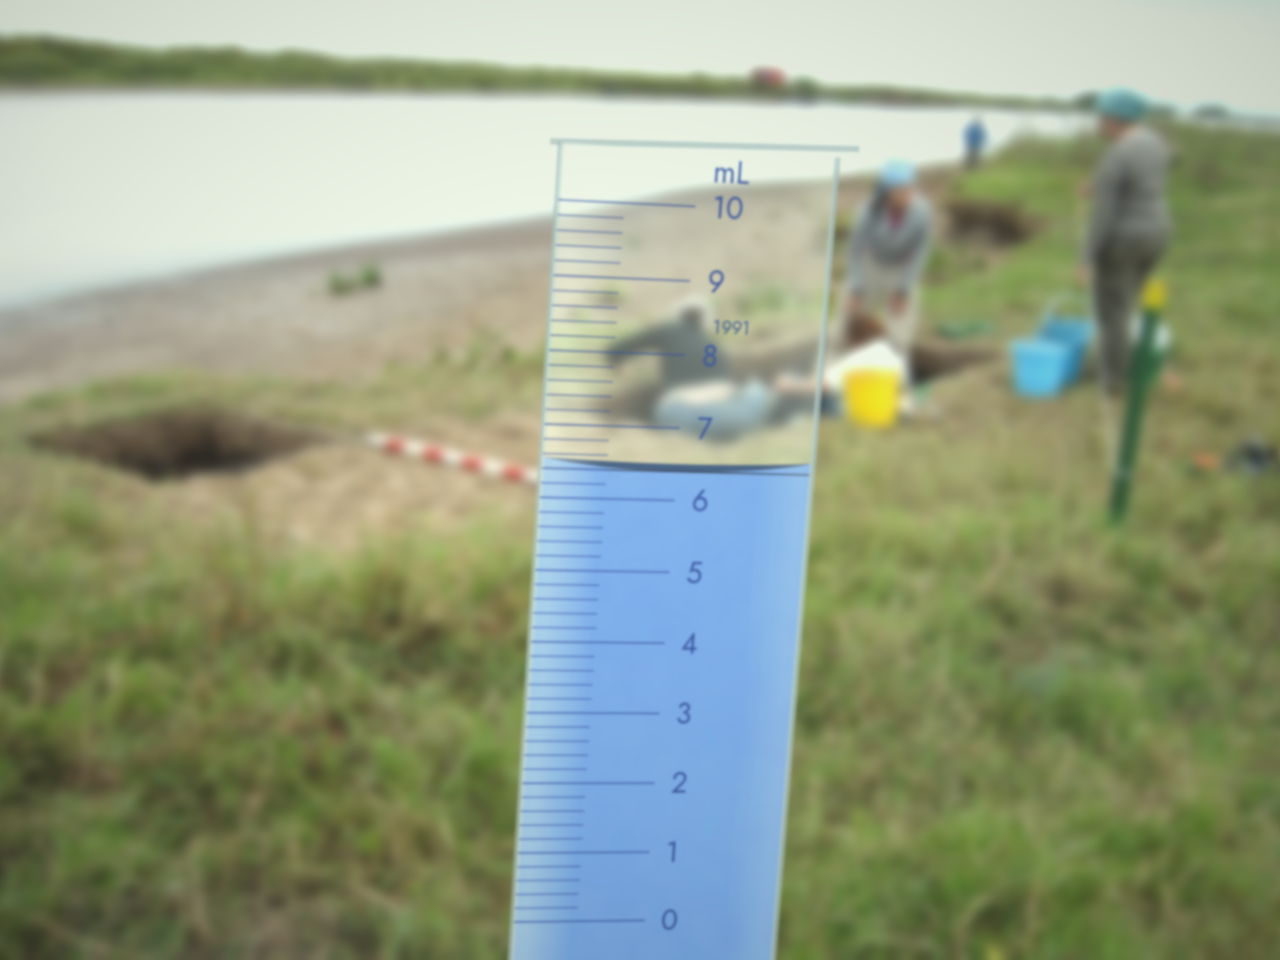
mL 6.4
